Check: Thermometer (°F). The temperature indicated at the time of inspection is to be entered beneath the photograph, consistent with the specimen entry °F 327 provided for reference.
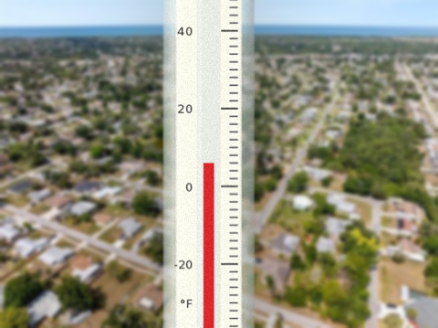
°F 6
